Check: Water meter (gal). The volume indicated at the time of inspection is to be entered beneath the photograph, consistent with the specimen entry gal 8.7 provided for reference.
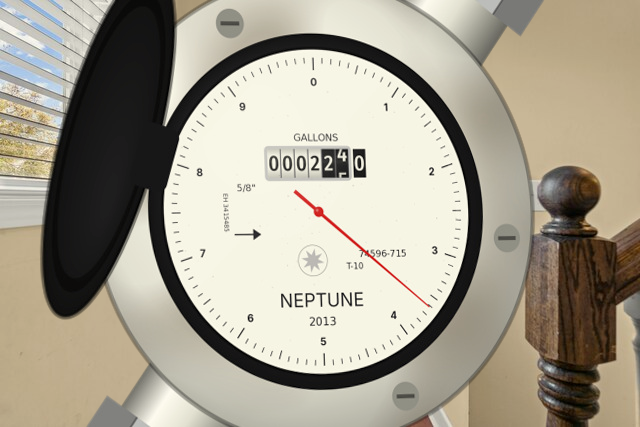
gal 2243.6
